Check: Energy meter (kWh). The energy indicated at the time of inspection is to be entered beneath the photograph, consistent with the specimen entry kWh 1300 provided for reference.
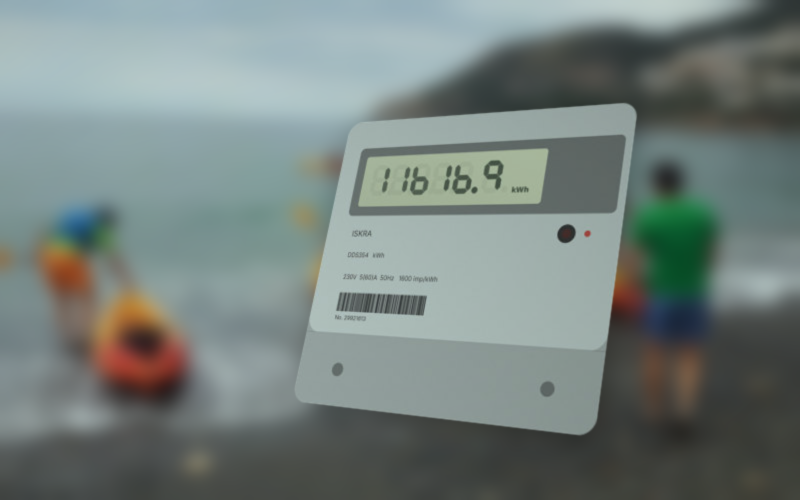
kWh 11616.9
